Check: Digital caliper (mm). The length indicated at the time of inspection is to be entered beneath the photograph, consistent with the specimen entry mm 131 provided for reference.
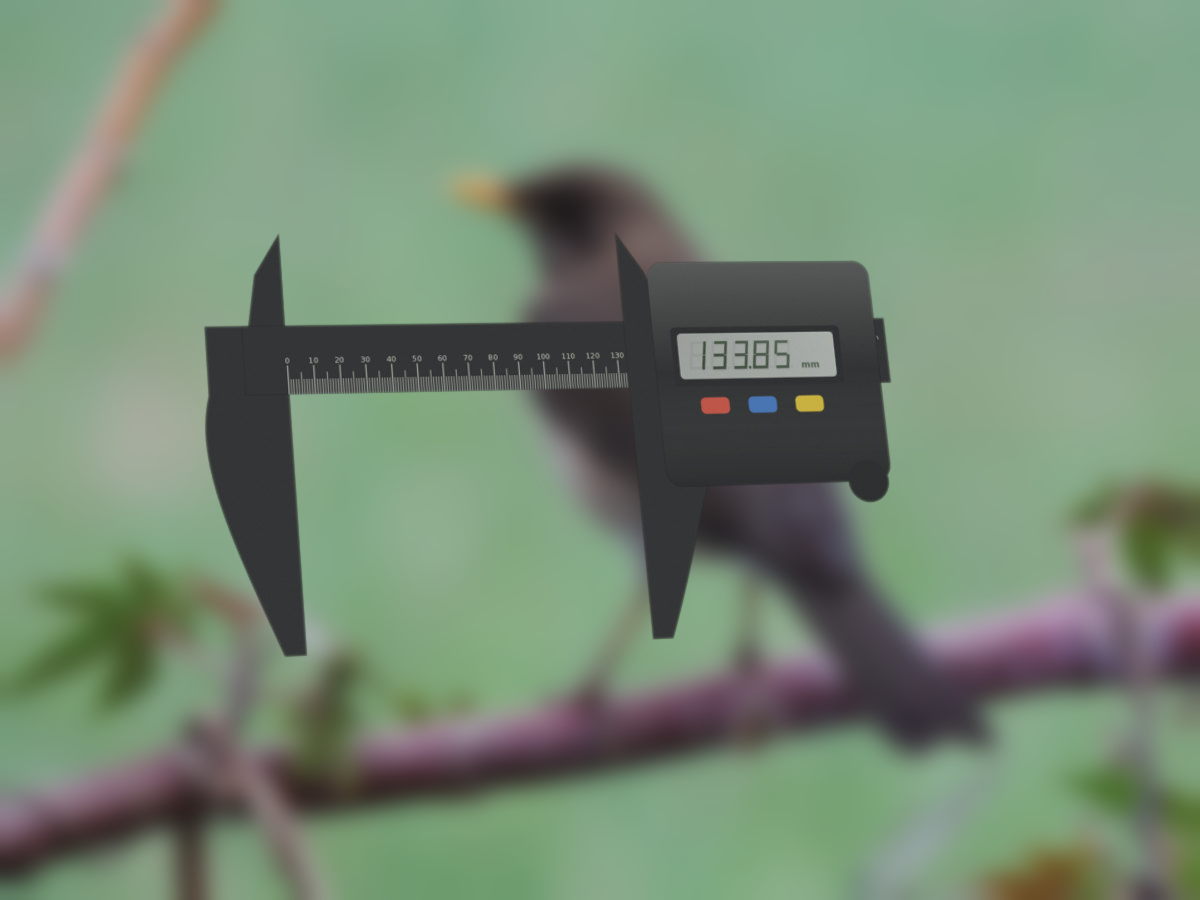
mm 133.85
